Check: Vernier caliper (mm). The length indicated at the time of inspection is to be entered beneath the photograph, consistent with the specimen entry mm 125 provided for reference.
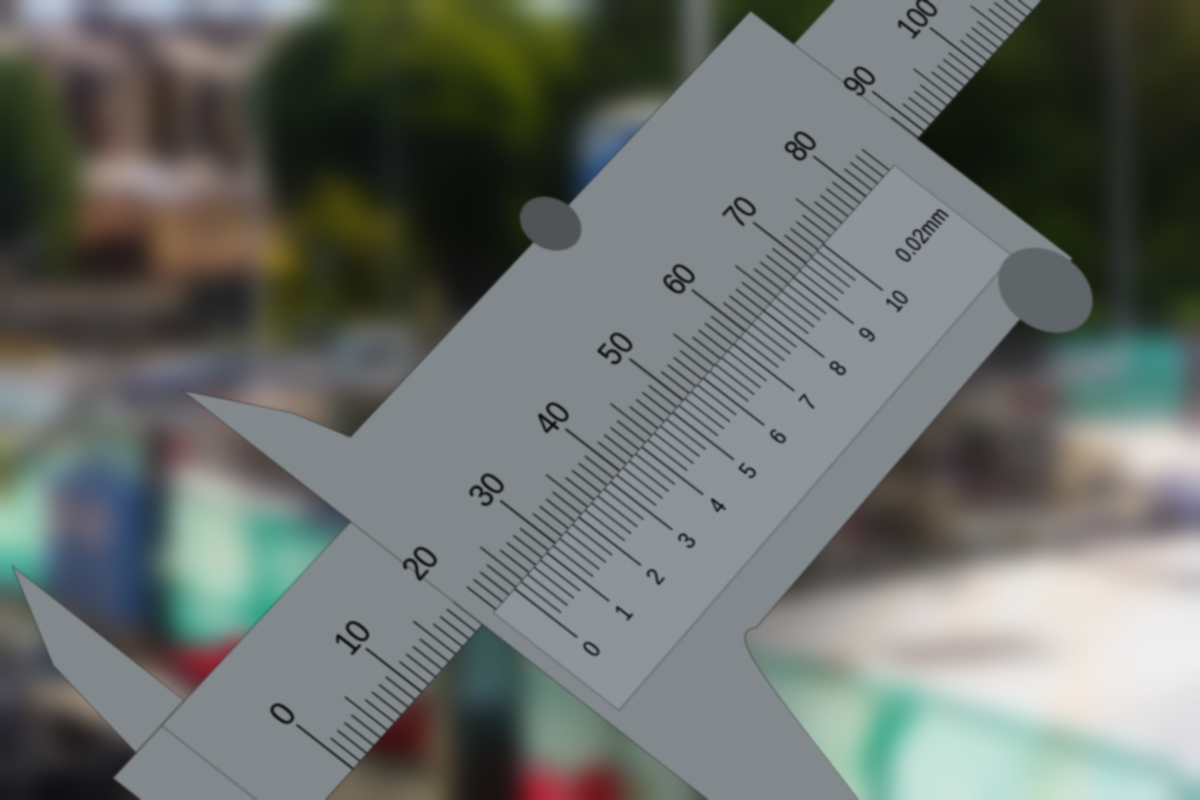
mm 23.8
